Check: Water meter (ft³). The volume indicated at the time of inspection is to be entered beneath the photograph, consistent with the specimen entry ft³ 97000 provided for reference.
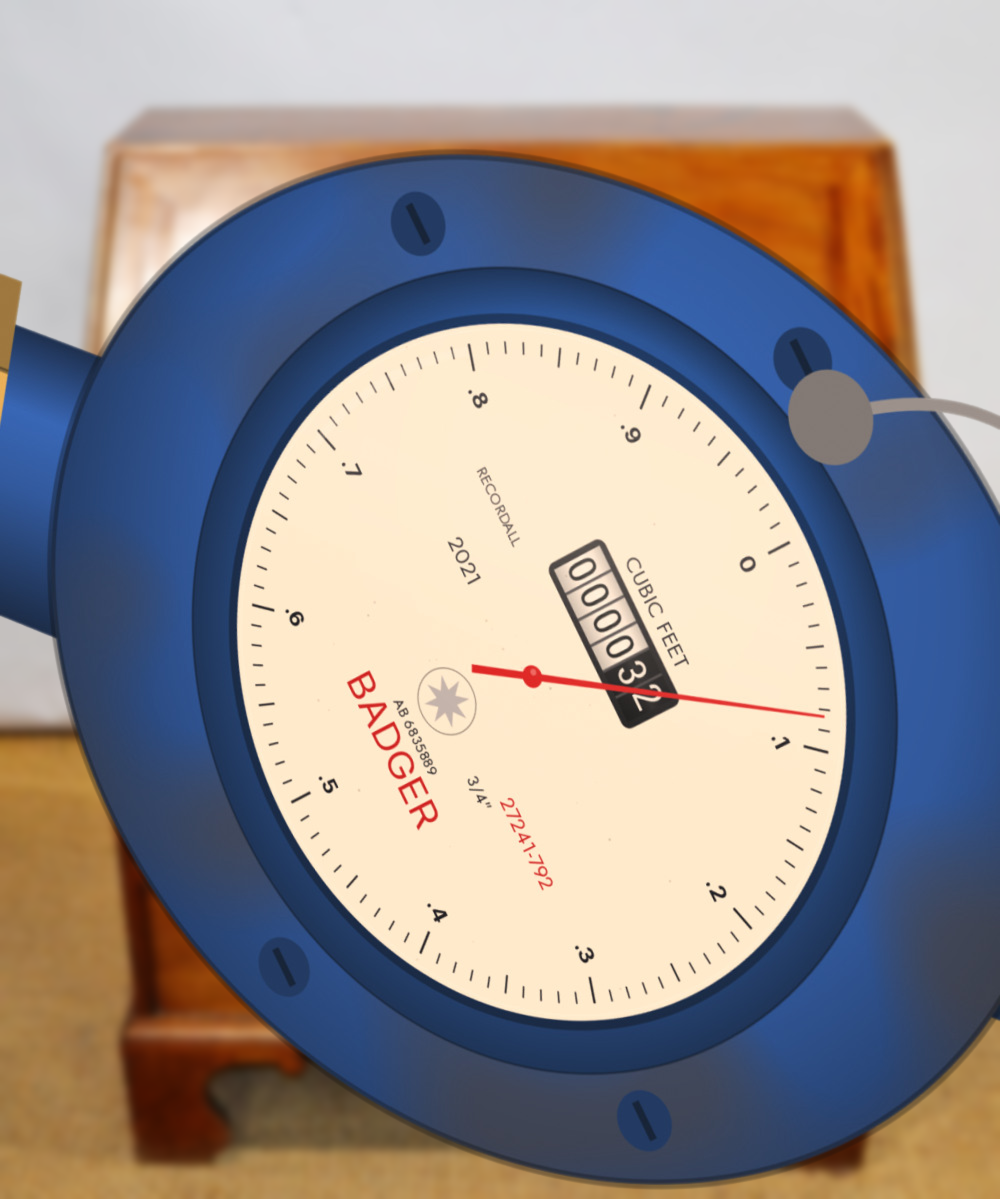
ft³ 32.08
